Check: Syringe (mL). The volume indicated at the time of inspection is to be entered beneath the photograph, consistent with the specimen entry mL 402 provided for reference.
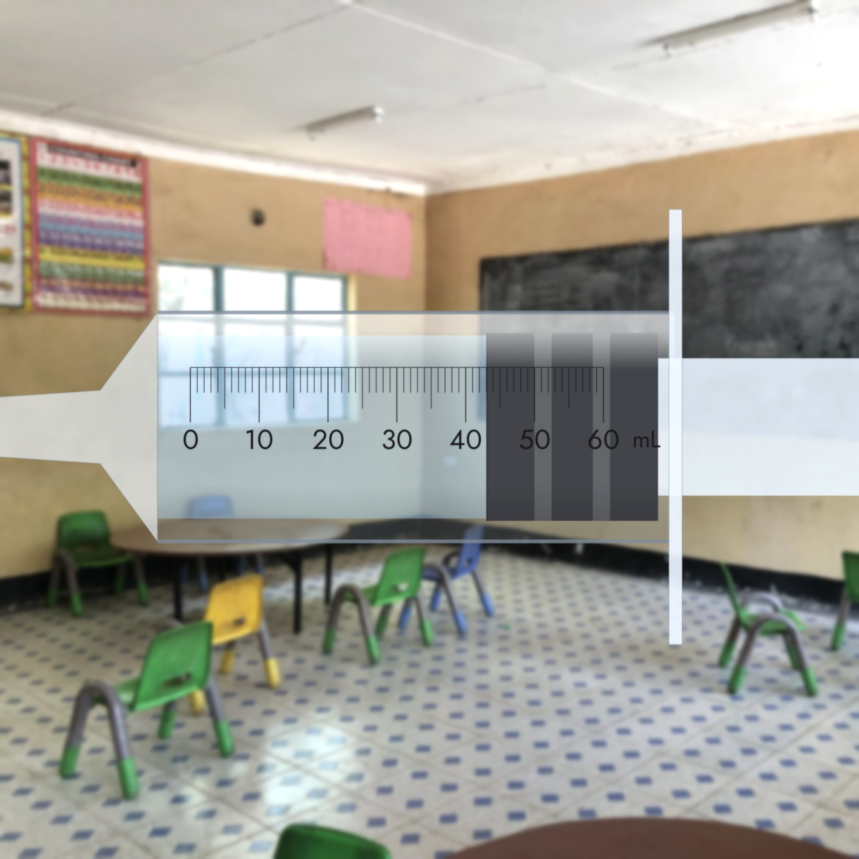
mL 43
